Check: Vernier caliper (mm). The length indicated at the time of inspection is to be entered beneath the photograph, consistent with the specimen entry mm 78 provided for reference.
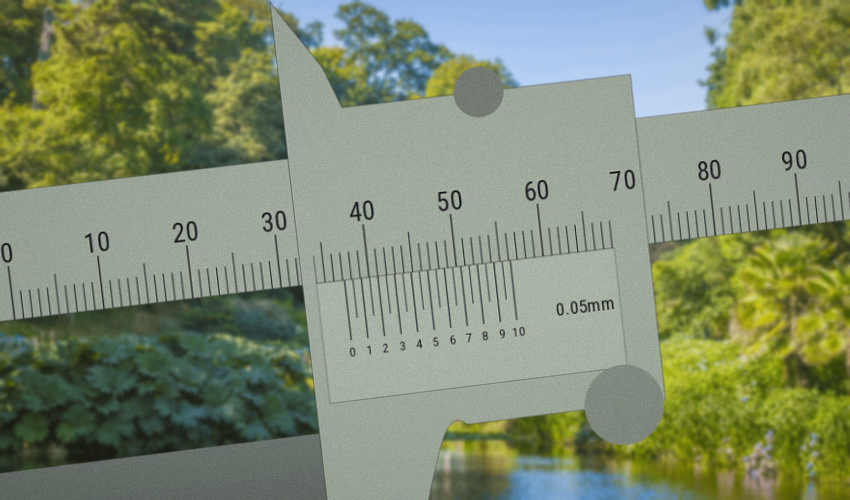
mm 37.2
